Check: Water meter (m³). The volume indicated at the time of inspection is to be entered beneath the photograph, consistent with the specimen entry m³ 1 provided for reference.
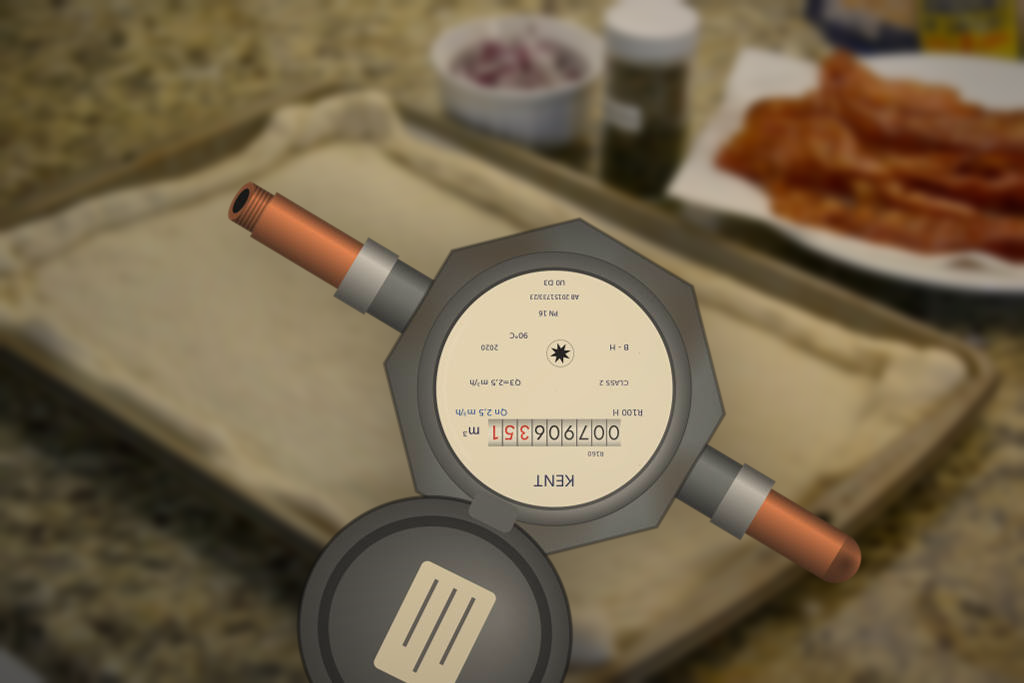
m³ 7906.351
